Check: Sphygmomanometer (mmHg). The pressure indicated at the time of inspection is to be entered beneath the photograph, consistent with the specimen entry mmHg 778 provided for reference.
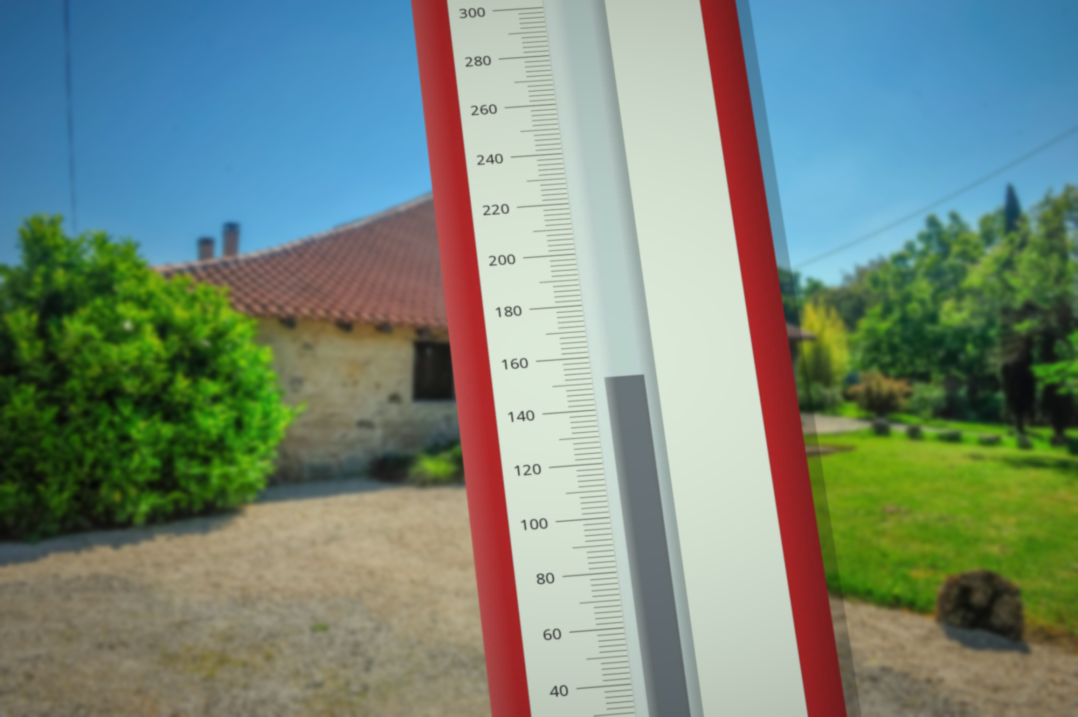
mmHg 152
